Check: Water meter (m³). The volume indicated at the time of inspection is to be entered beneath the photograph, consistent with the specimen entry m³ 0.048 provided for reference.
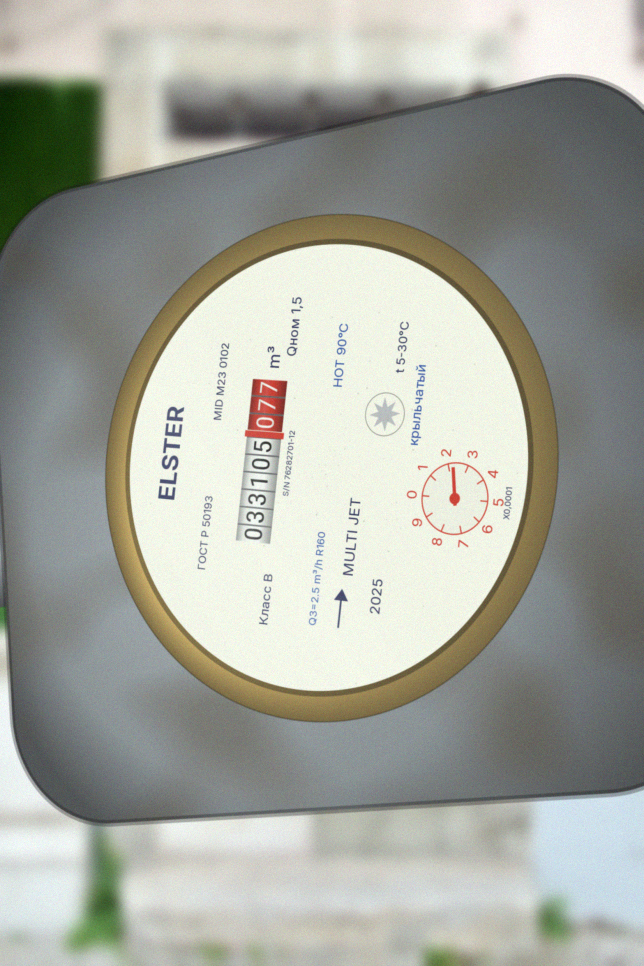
m³ 33105.0772
